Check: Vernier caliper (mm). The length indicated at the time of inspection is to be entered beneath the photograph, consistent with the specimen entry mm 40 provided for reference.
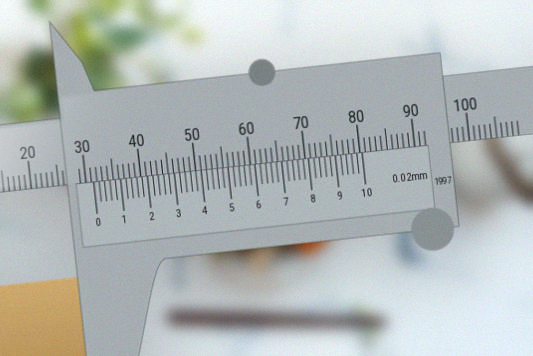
mm 31.4
